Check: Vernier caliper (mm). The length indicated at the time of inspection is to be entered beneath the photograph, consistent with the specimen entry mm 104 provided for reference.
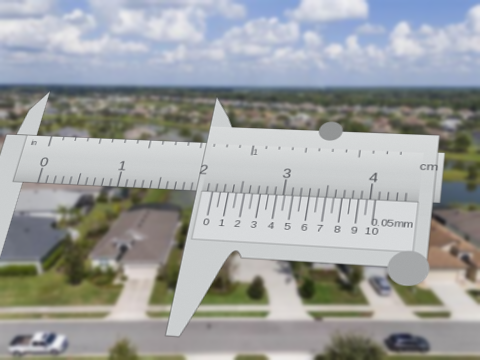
mm 21.6
